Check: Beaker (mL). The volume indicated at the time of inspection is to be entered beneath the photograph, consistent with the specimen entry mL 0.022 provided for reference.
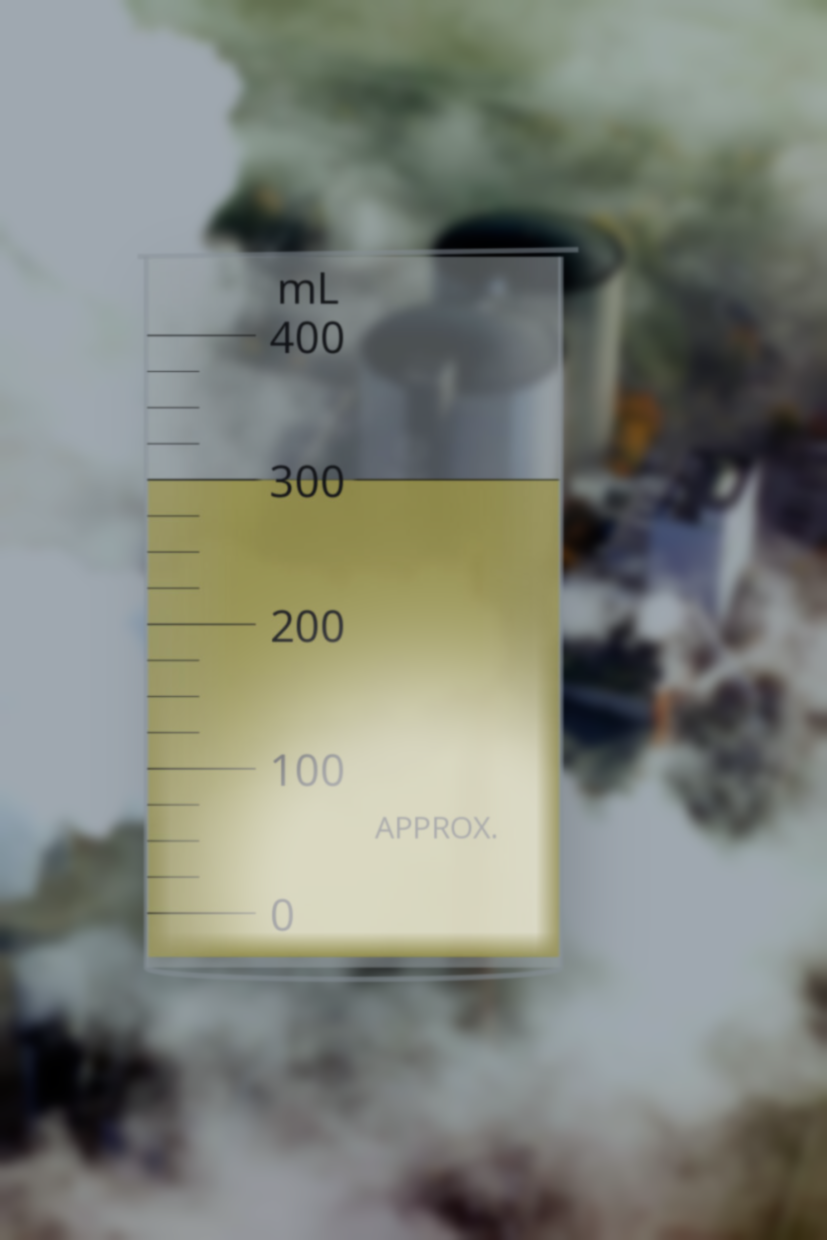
mL 300
